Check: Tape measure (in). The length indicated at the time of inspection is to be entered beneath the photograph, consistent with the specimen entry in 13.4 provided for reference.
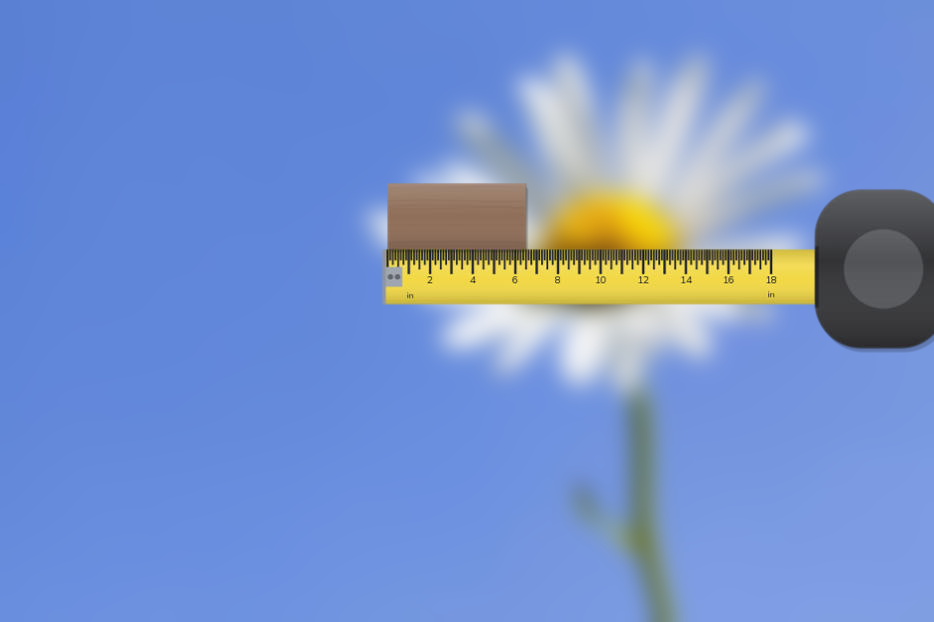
in 6.5
